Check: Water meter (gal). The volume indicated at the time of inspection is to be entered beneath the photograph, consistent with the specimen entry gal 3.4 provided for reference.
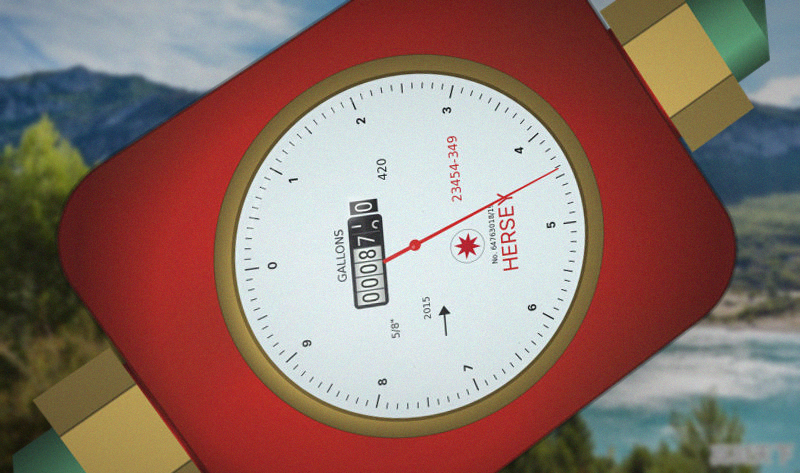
gal 8714.4
